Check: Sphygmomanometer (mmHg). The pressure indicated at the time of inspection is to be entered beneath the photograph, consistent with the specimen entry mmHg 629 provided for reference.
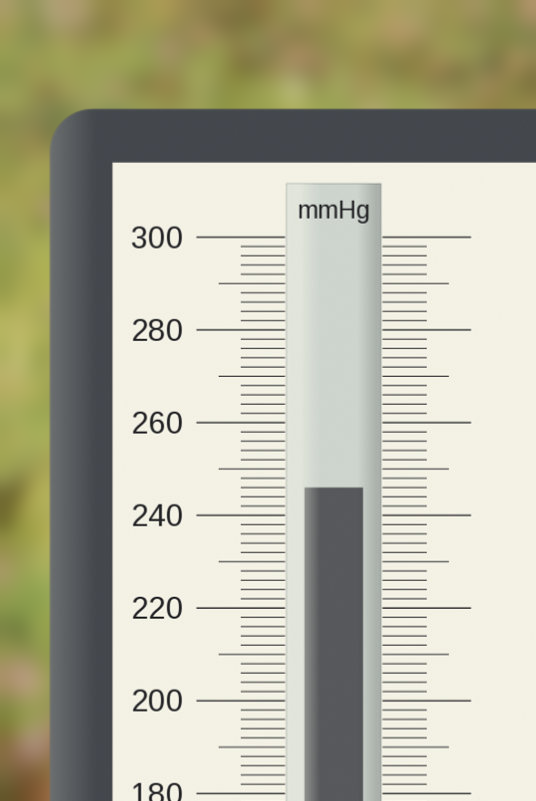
mmHg 246
